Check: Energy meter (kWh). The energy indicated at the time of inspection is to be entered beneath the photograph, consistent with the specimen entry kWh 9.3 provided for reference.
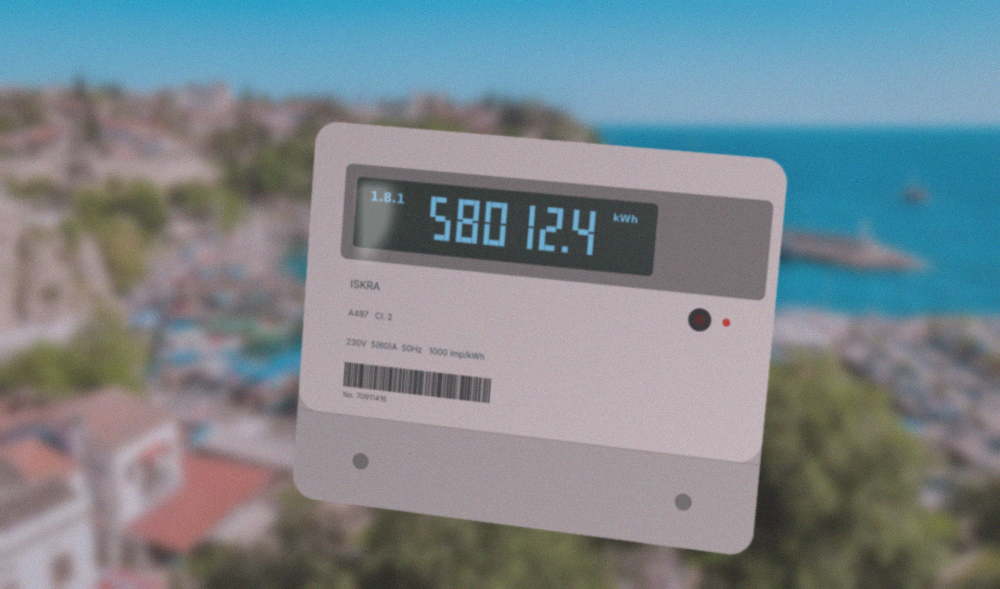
kWh 58012.4
